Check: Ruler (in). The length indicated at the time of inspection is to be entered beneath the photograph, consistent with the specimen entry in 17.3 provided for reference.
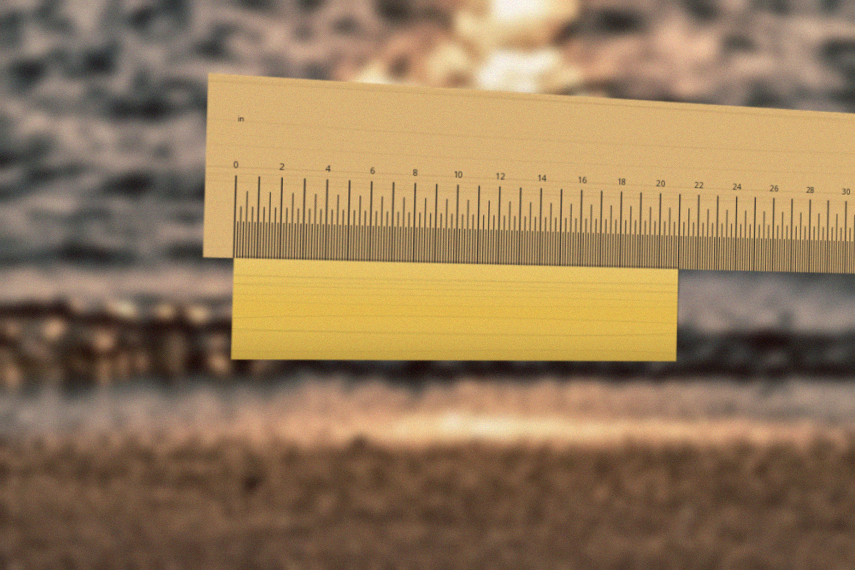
in 21
